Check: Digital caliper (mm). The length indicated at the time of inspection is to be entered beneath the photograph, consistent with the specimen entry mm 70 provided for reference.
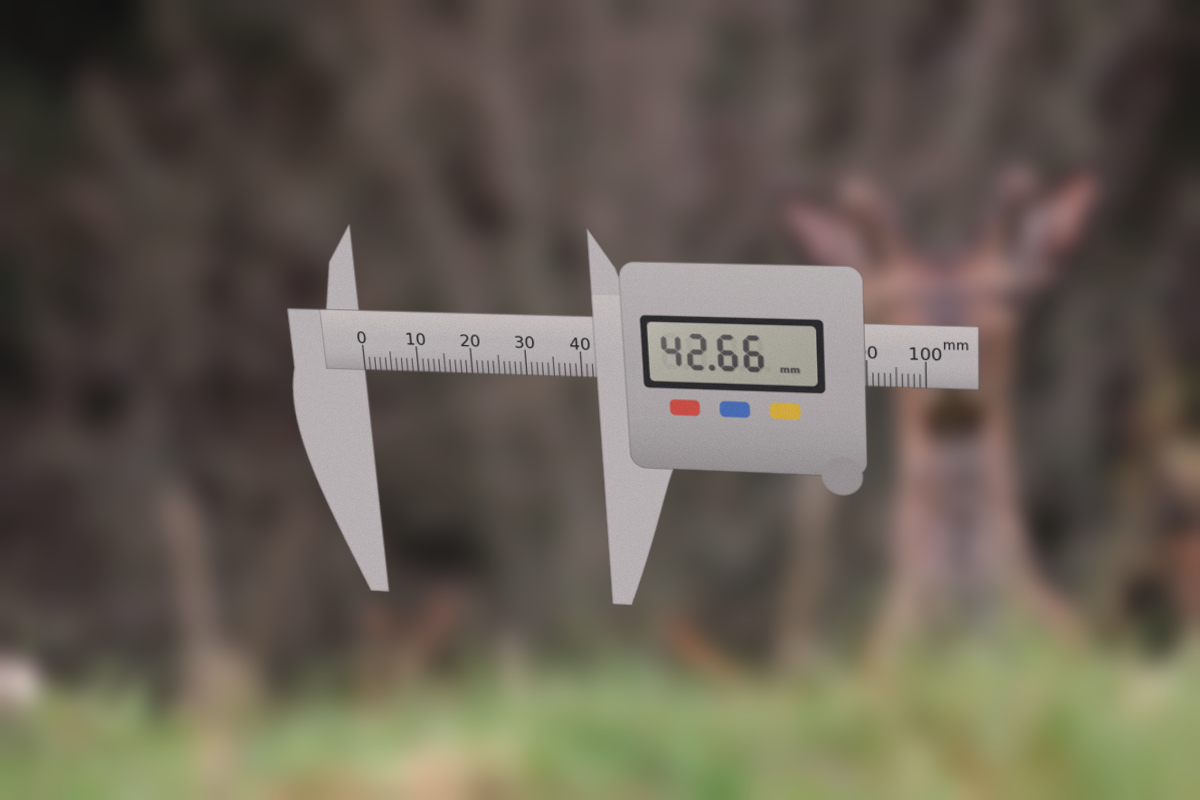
mm 42.66
